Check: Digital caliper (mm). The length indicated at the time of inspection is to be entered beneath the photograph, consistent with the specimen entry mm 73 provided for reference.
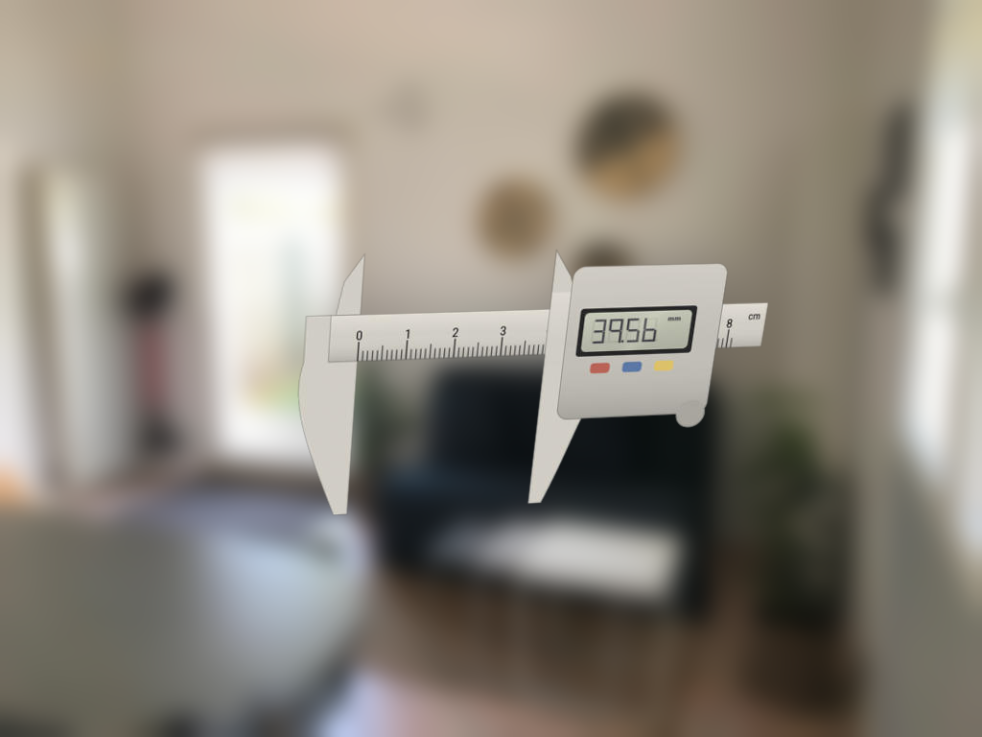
mm 39.56
